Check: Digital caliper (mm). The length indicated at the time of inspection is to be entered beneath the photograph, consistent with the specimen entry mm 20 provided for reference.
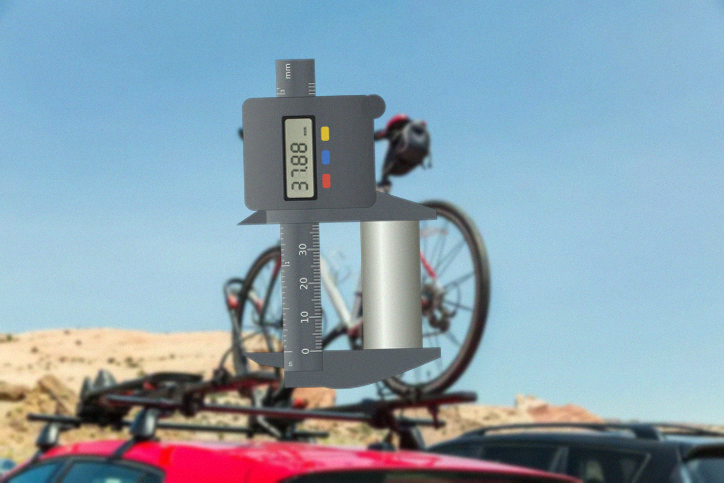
mm 37.88
